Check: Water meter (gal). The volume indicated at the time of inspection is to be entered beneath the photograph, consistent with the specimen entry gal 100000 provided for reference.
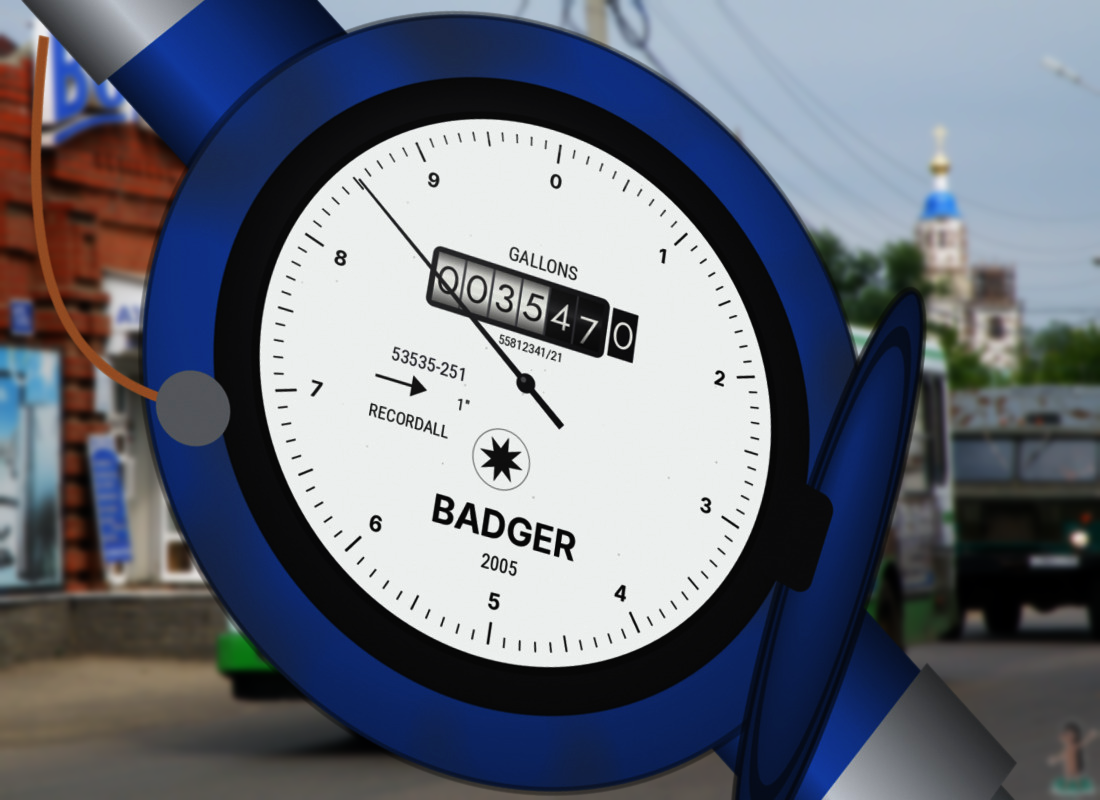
gal 35468.5
